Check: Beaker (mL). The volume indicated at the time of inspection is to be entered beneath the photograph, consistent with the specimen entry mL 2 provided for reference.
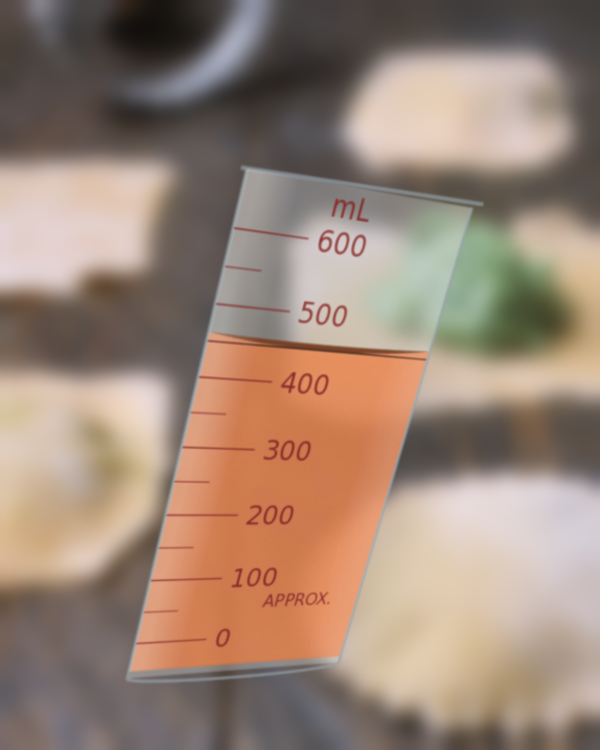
mL 450
